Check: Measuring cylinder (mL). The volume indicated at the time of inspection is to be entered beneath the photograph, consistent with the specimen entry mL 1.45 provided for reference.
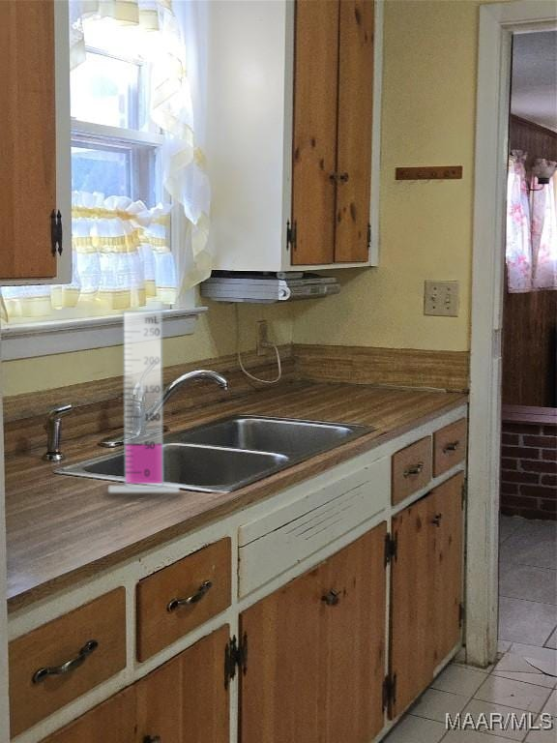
mL 50
